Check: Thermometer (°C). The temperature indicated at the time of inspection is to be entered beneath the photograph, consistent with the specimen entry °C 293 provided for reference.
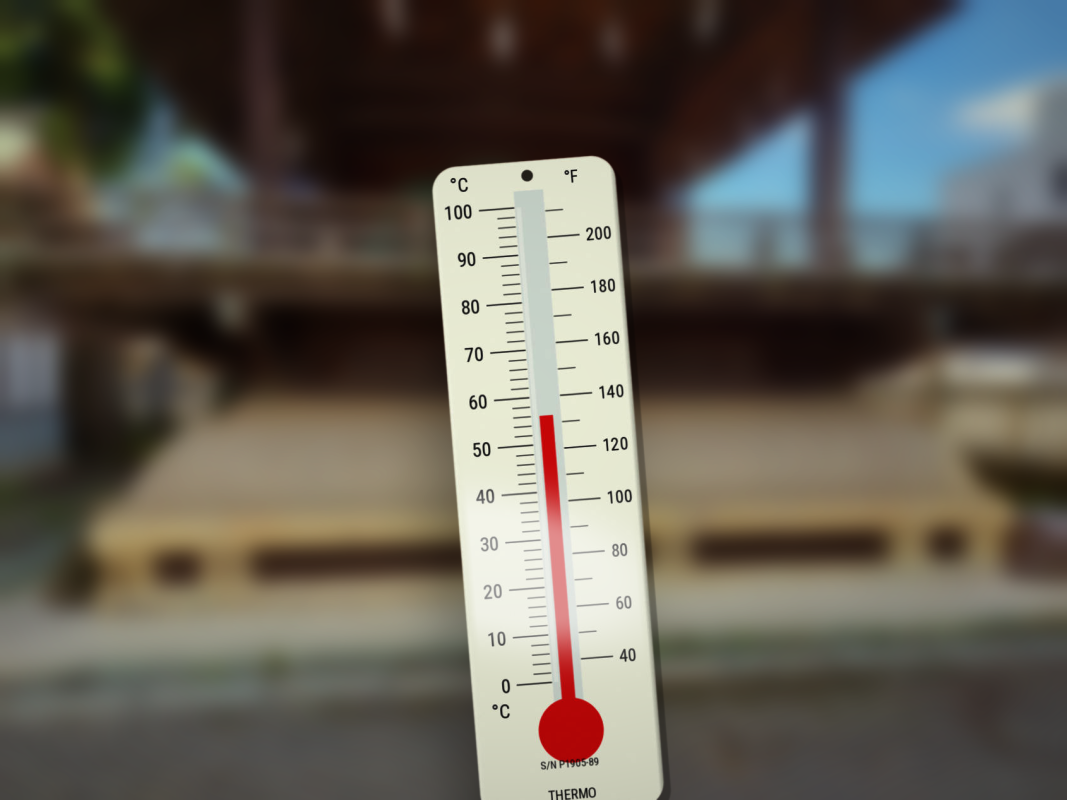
°C 56
